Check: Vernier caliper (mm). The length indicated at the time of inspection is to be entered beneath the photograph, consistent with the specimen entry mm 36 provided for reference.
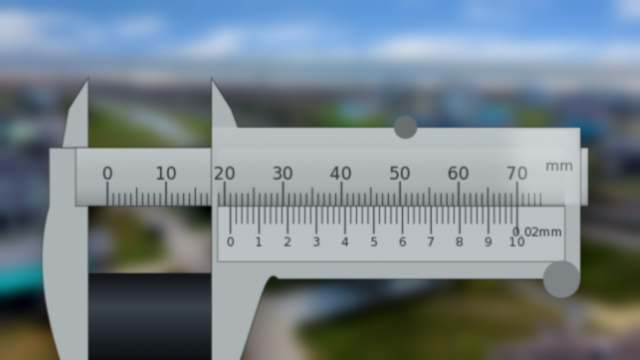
mm 21.0
